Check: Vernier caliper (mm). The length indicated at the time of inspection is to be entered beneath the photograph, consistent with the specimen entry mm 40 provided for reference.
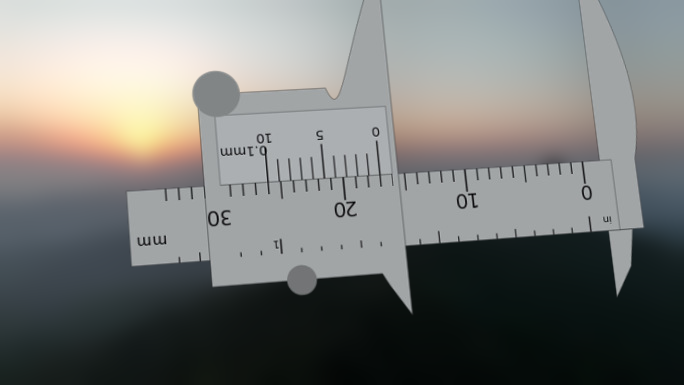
mm 17.0
